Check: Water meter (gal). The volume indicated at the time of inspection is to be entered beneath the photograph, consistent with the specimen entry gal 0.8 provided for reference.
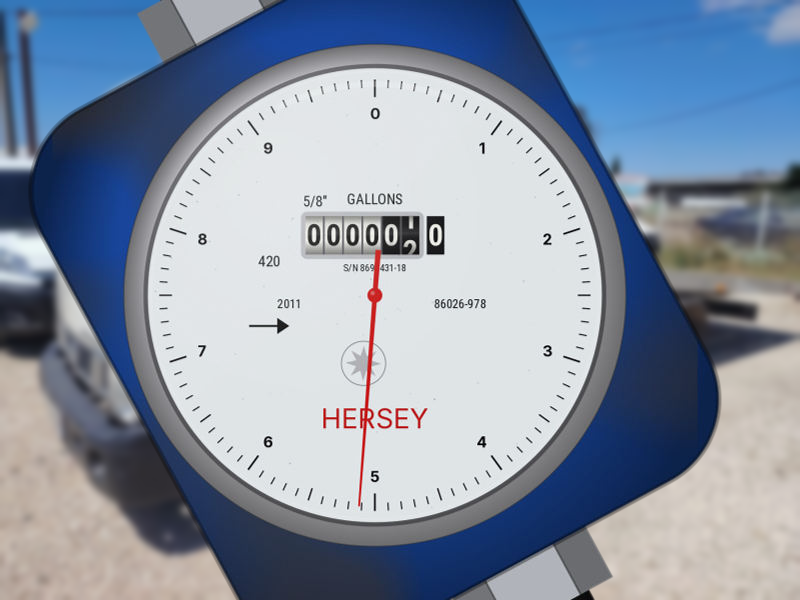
gal 15.1
